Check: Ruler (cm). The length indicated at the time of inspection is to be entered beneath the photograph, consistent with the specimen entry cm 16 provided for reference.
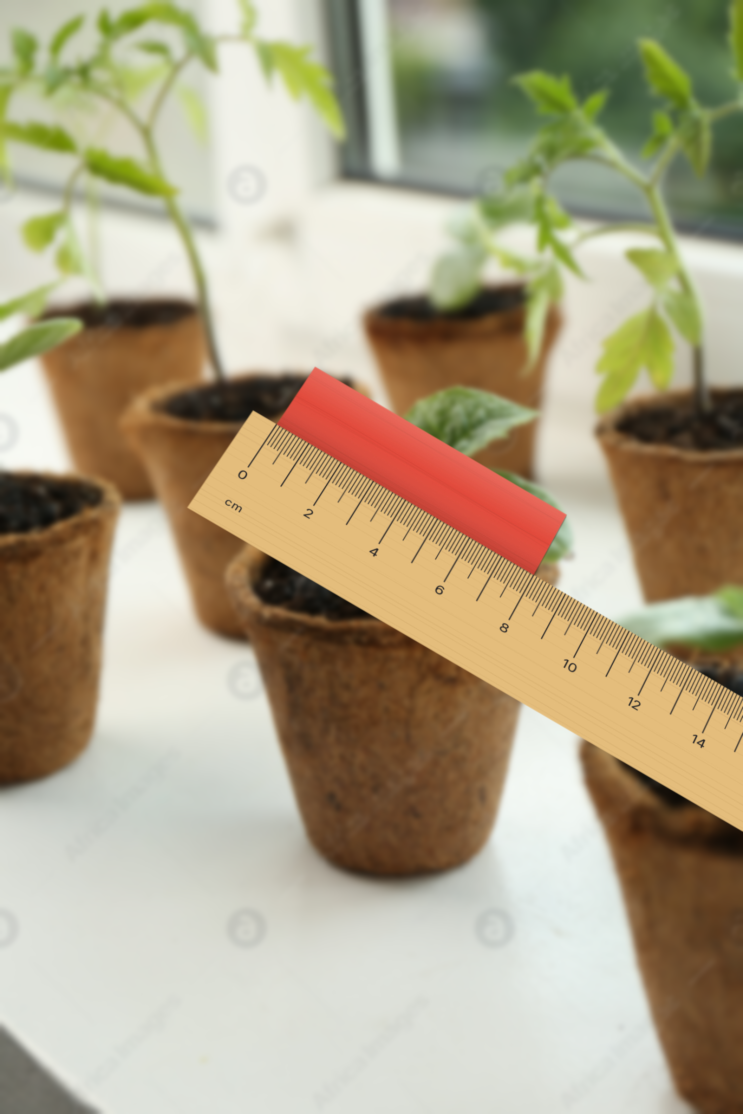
cm 8
